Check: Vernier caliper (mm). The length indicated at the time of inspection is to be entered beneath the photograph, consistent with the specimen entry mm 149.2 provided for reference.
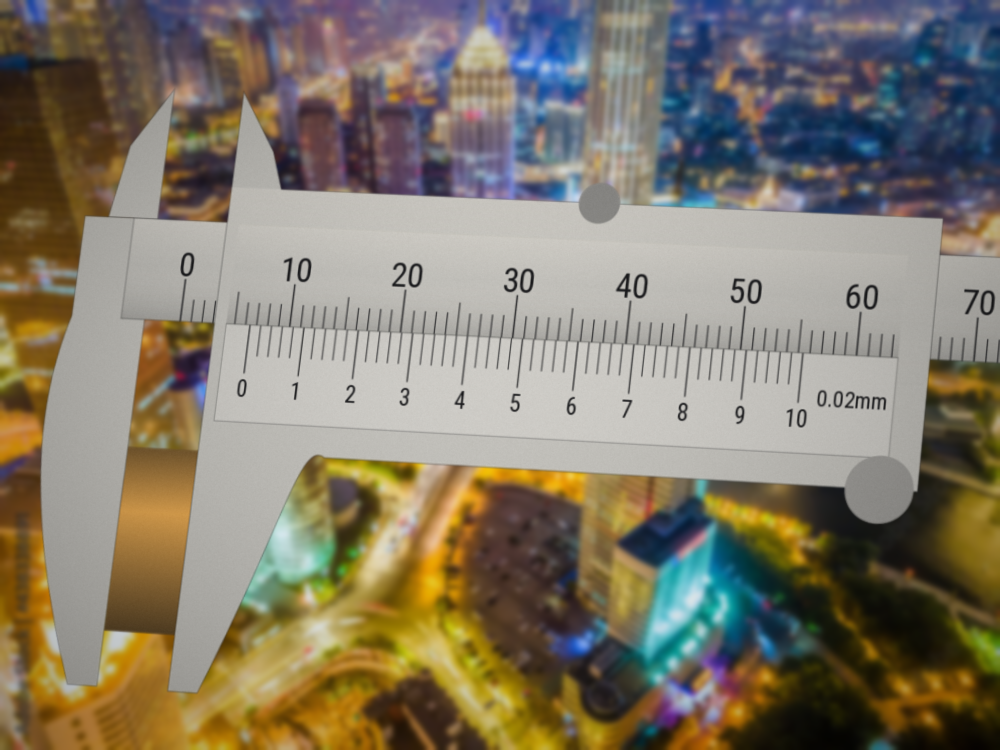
mm 6.4
